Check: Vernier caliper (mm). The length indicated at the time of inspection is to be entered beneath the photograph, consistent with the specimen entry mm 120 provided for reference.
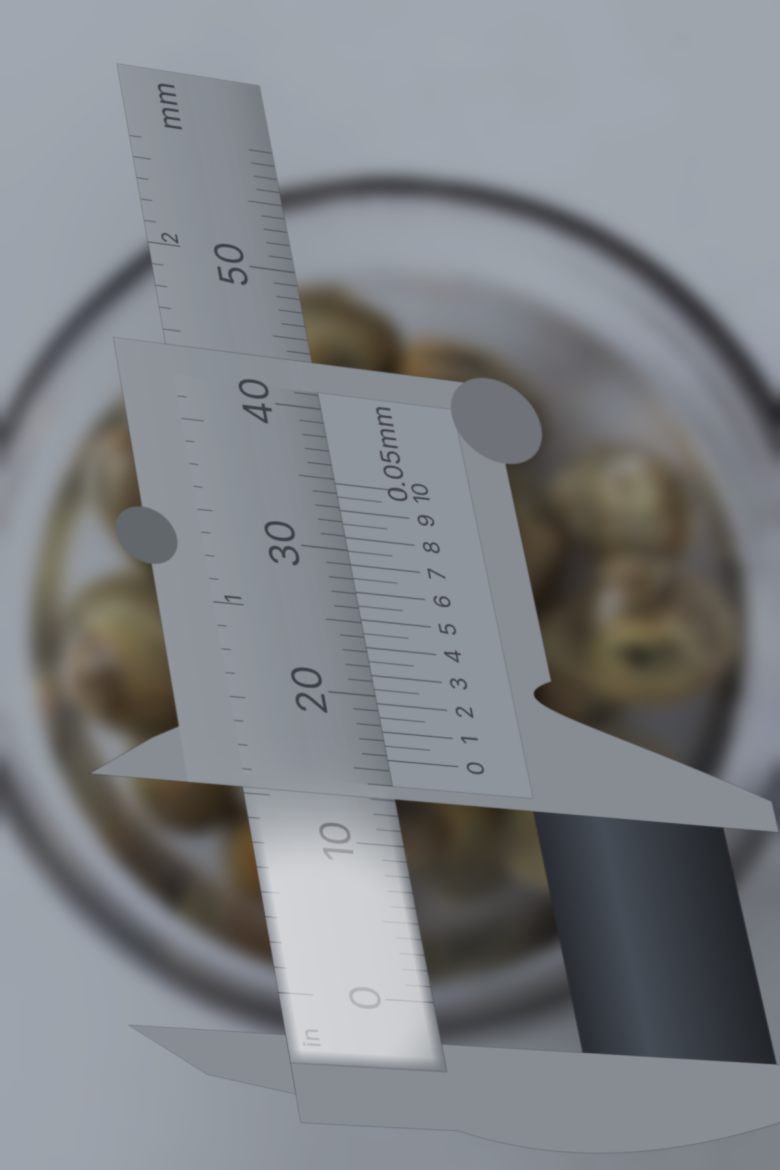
mm 15.7
